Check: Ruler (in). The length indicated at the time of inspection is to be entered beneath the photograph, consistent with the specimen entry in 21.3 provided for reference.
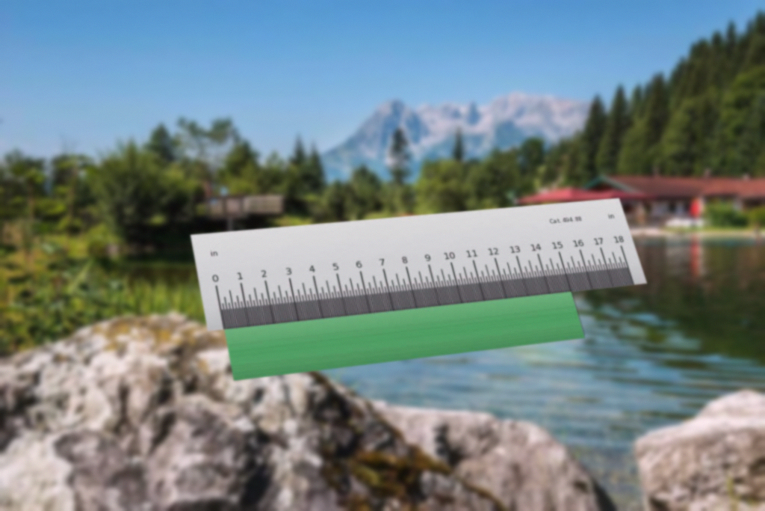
in 15
